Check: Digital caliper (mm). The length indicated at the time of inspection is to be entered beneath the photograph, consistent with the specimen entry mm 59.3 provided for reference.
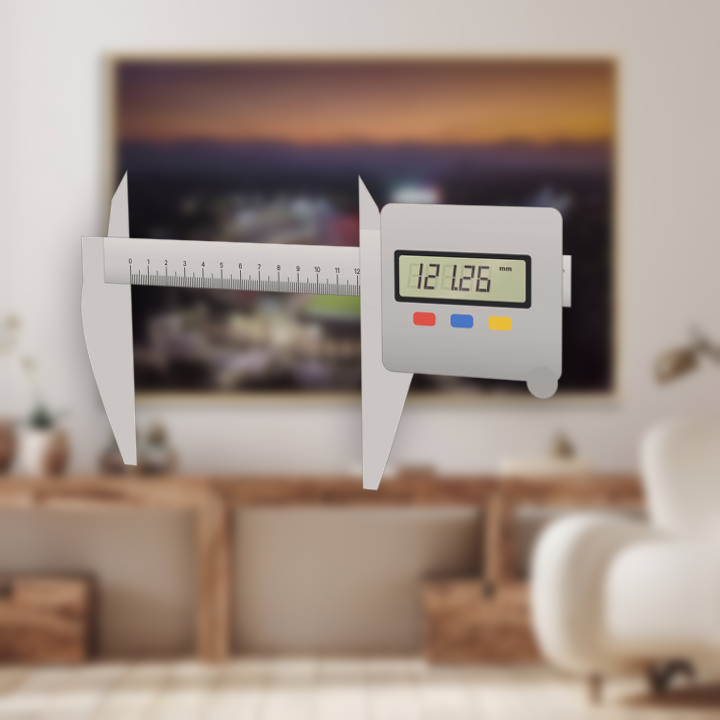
mm 121.26
